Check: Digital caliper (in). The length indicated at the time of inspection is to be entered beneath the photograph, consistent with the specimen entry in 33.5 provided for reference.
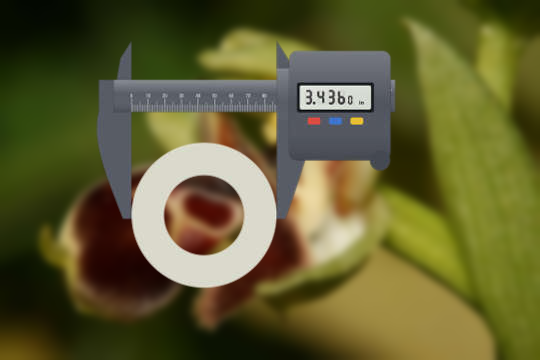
in 3.4360
